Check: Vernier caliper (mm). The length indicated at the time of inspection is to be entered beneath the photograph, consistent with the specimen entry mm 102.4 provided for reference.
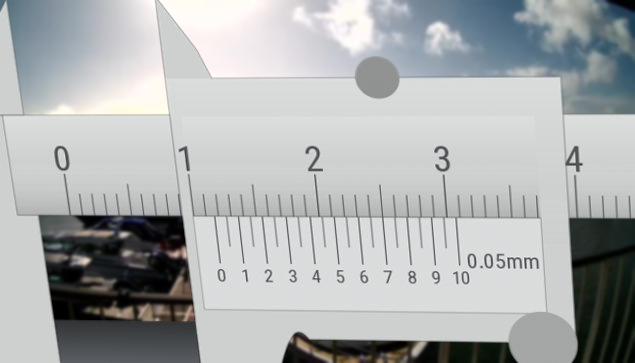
mm 11.7
